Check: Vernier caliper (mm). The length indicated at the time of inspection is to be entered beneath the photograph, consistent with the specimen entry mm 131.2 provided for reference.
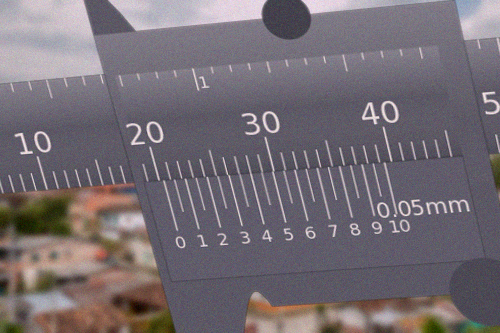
mm 20.4
